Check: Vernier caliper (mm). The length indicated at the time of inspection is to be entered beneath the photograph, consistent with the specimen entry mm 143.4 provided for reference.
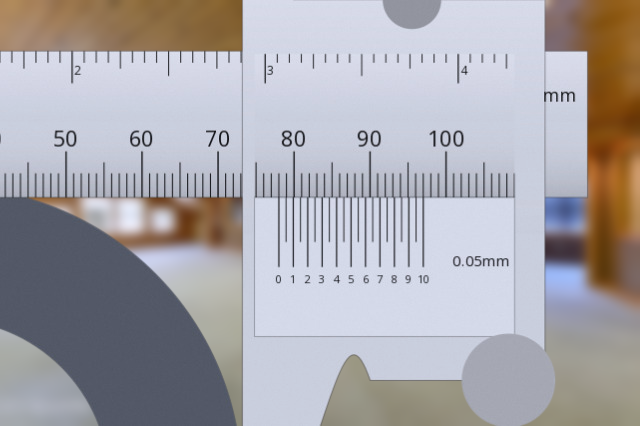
mm 78.0
